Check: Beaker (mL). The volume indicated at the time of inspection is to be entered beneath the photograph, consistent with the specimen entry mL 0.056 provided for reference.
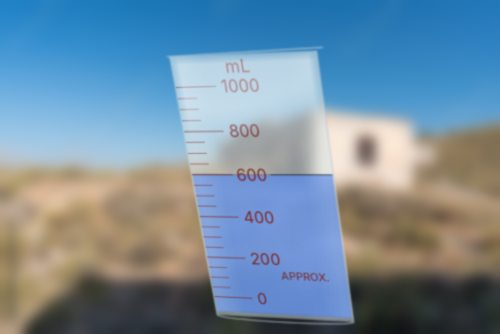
mL 600
